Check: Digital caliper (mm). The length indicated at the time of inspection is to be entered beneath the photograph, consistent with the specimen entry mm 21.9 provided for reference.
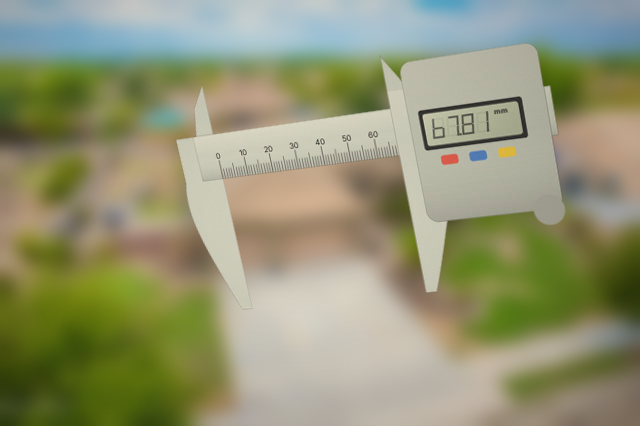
mm 67.81
